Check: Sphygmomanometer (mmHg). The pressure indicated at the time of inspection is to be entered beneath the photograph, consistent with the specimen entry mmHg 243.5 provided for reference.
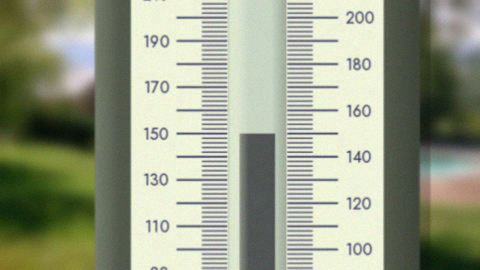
mmHg 150
